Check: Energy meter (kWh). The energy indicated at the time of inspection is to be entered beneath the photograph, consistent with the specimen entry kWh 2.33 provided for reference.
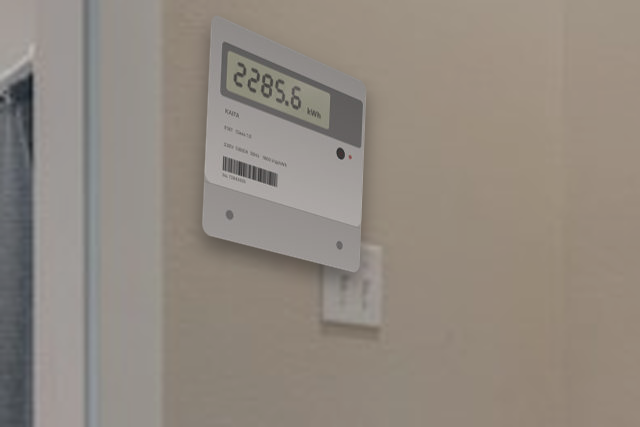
kWh 2285.6
